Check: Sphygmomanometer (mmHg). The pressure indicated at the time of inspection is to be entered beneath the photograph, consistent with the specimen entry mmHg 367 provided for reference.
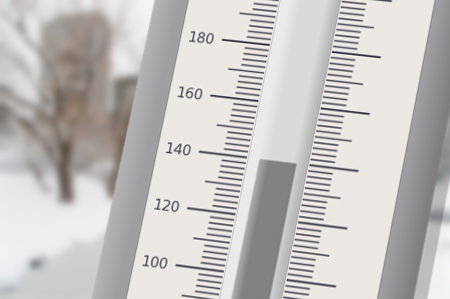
mmHg 140
